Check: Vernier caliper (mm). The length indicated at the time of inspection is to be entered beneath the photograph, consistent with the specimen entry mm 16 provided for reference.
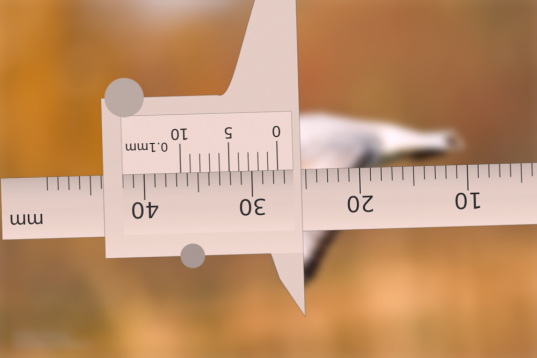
mm 27.6
